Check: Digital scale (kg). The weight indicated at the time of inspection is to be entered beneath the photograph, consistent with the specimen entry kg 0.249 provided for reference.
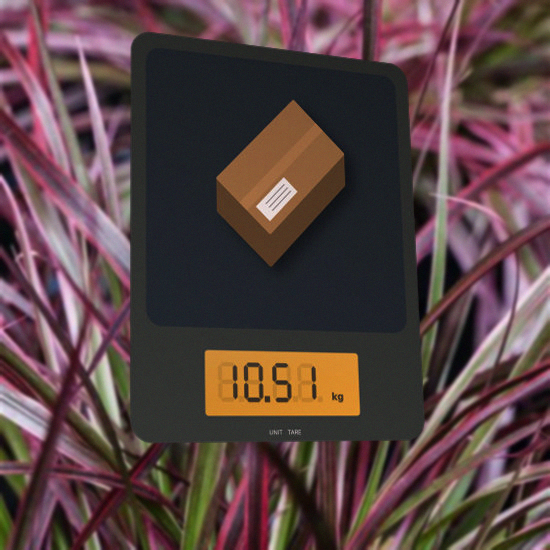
kg 10.51
